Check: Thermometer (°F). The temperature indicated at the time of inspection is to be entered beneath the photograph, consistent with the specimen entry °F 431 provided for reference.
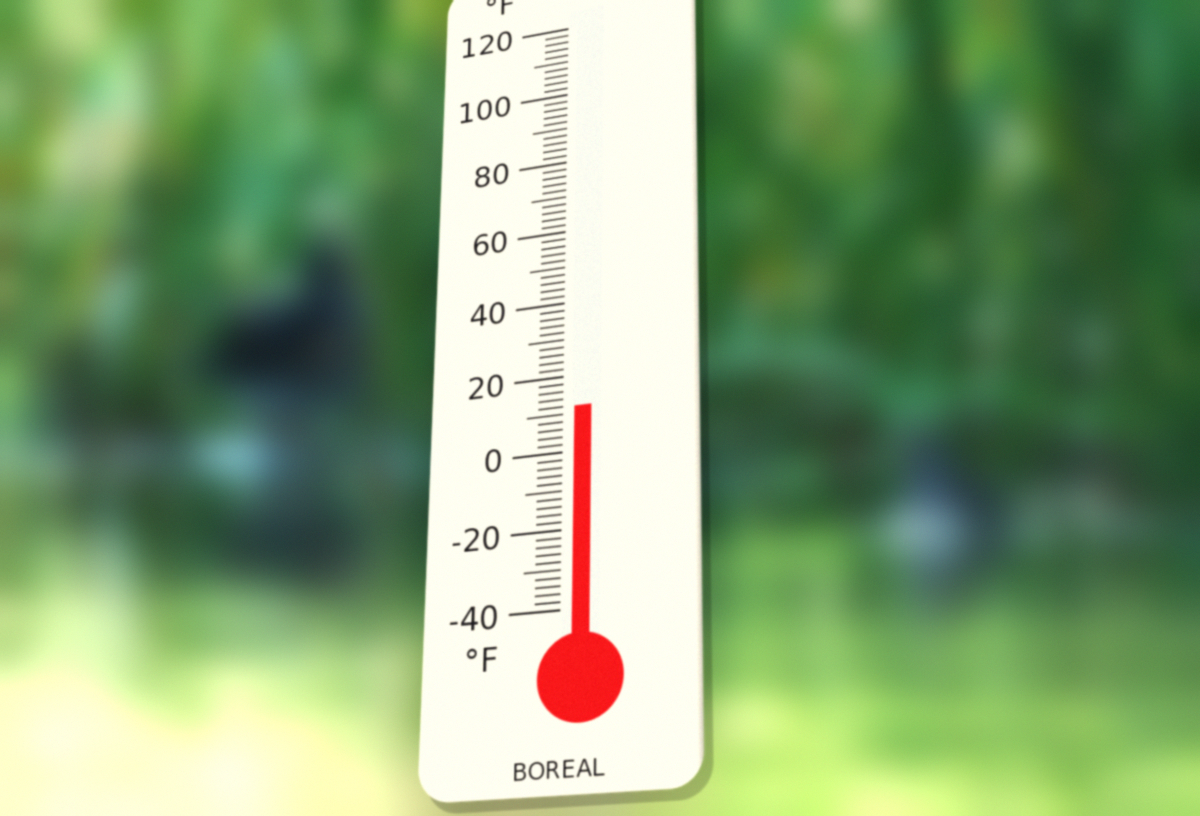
°F 12
